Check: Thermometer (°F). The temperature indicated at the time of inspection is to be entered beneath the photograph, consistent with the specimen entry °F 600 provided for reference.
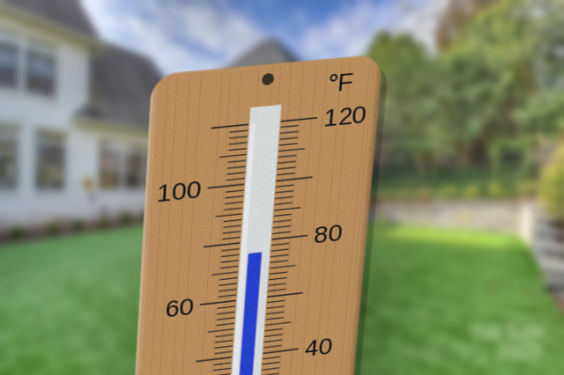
°F 76
